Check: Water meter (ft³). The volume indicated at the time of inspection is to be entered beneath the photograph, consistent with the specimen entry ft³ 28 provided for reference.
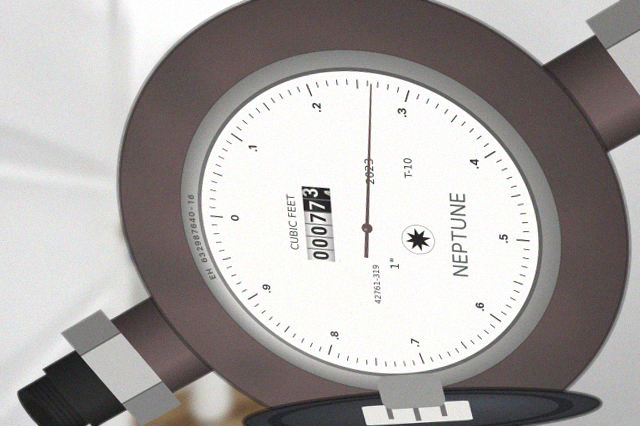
ft³ 773.26
